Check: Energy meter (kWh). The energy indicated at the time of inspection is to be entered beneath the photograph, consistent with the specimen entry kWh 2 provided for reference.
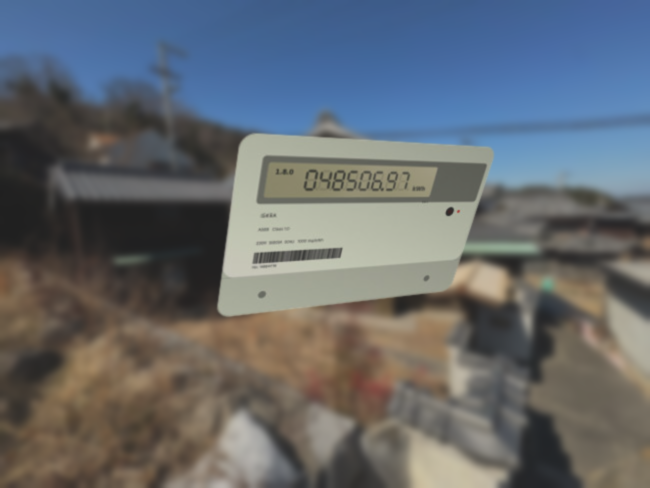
kWh 48506.97
